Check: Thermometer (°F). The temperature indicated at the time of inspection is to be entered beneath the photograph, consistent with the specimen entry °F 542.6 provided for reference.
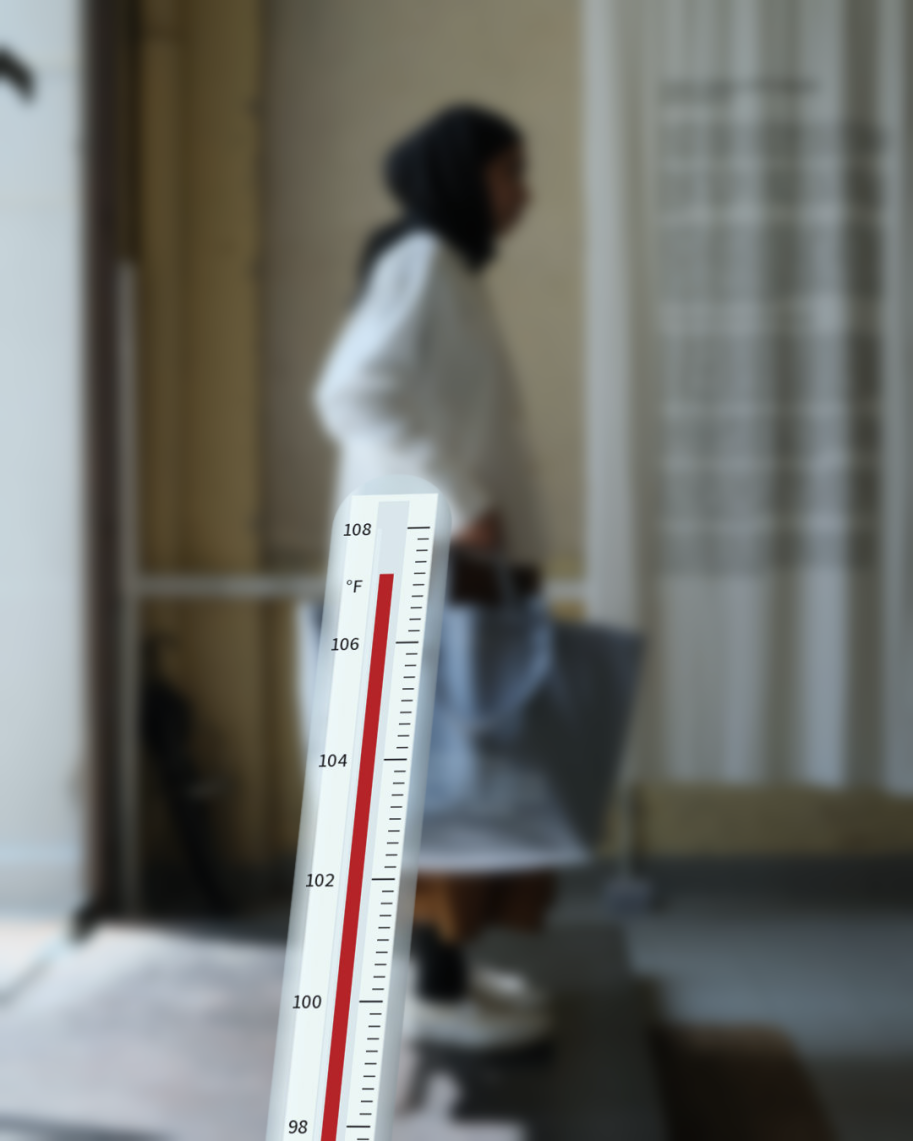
°F 107.2
